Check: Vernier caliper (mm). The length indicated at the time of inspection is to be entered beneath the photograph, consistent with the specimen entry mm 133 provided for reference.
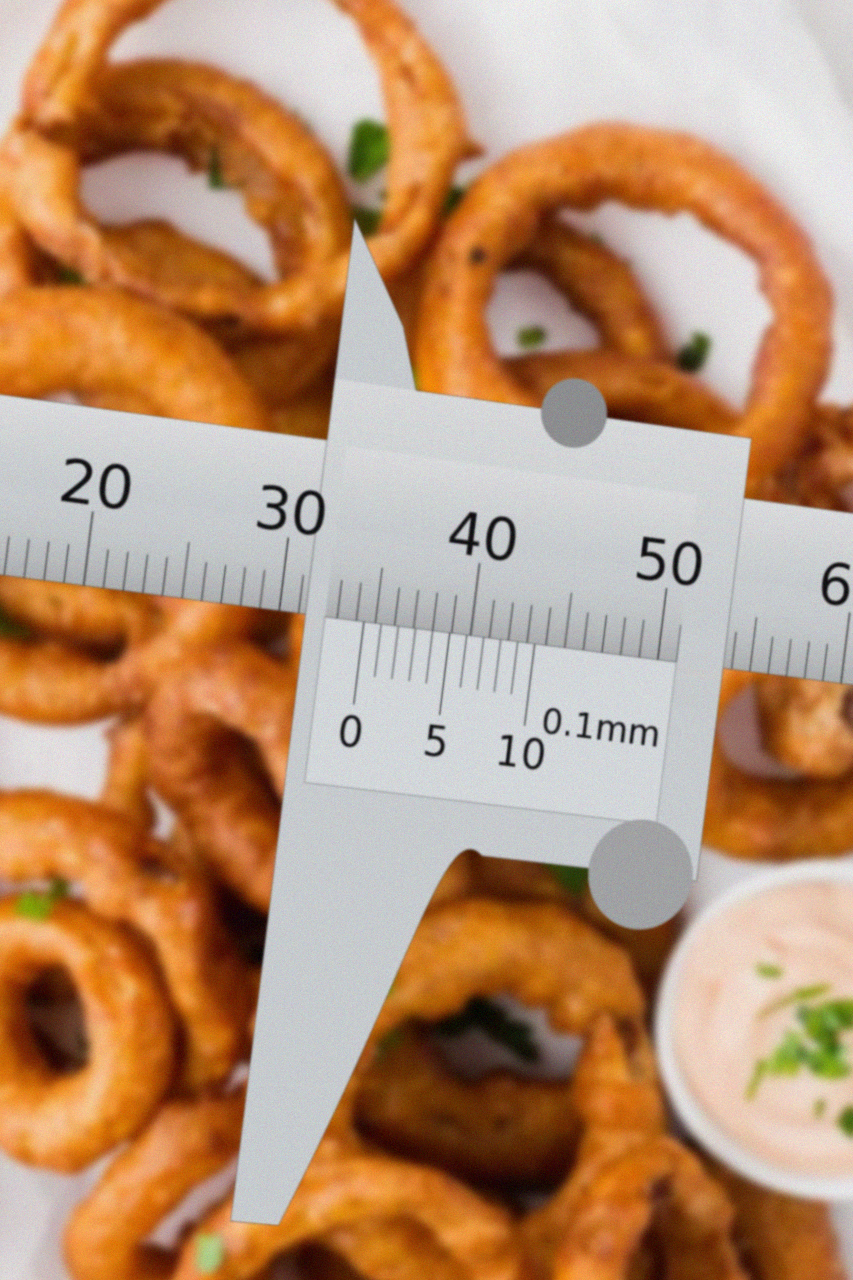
mm 34.4
